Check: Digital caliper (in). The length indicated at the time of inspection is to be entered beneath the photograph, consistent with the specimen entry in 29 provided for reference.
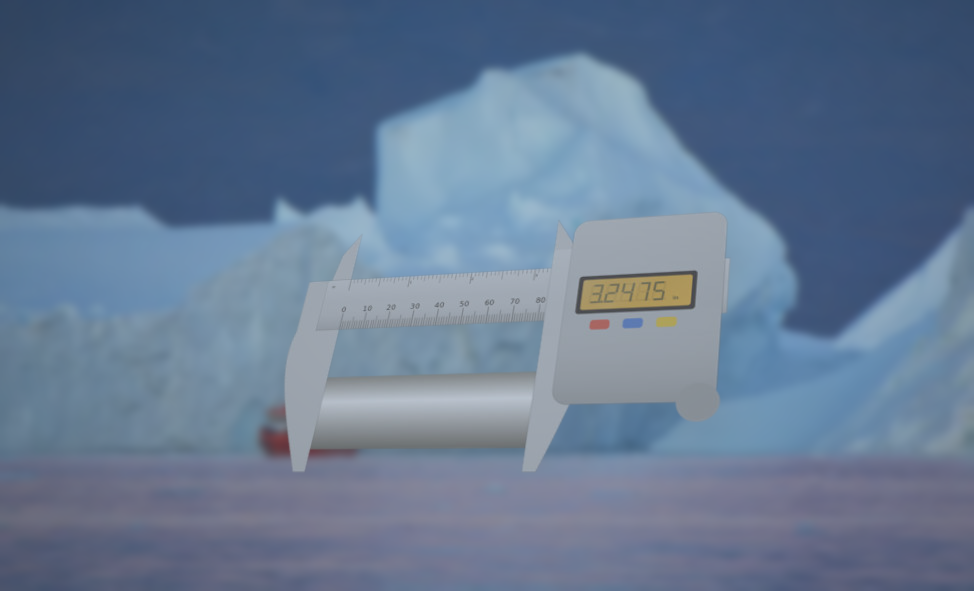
in 3.2475
